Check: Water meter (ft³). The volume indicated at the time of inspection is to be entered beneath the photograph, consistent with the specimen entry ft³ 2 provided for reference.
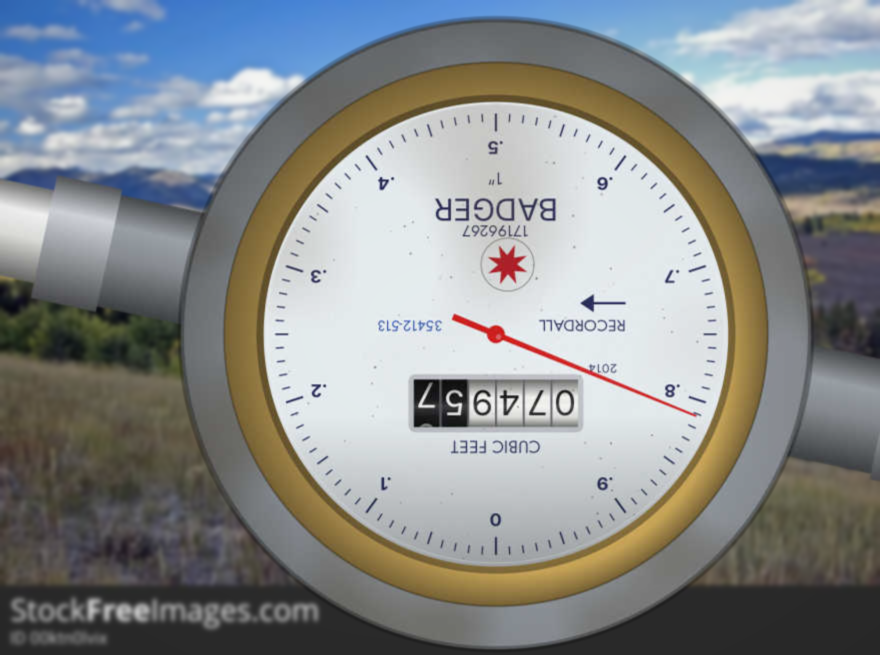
ft³ 74956.81
